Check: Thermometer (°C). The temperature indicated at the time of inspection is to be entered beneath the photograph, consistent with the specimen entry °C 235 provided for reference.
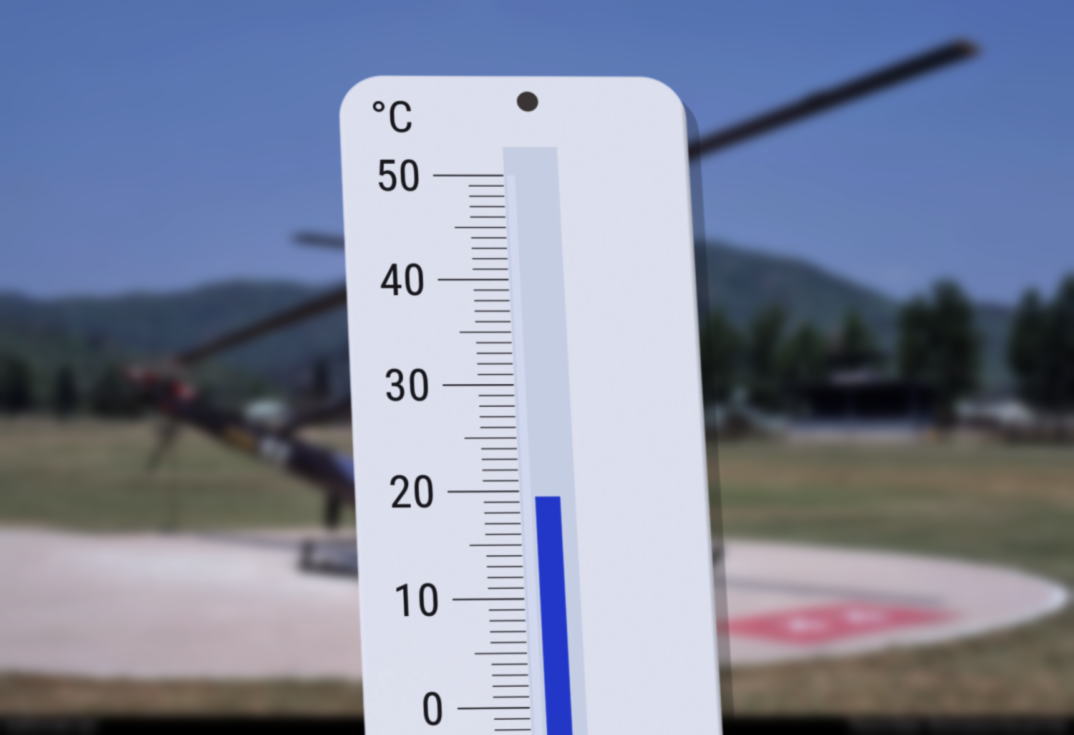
°C 19.5
